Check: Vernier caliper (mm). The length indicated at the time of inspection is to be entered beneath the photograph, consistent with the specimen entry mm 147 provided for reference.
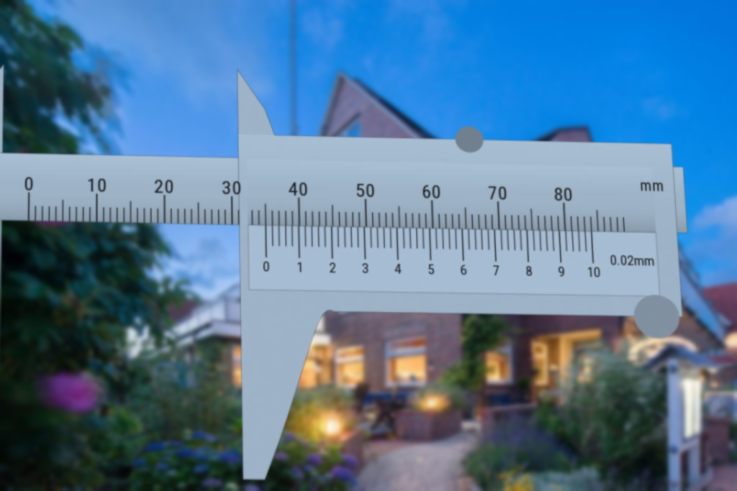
mm 35.0
